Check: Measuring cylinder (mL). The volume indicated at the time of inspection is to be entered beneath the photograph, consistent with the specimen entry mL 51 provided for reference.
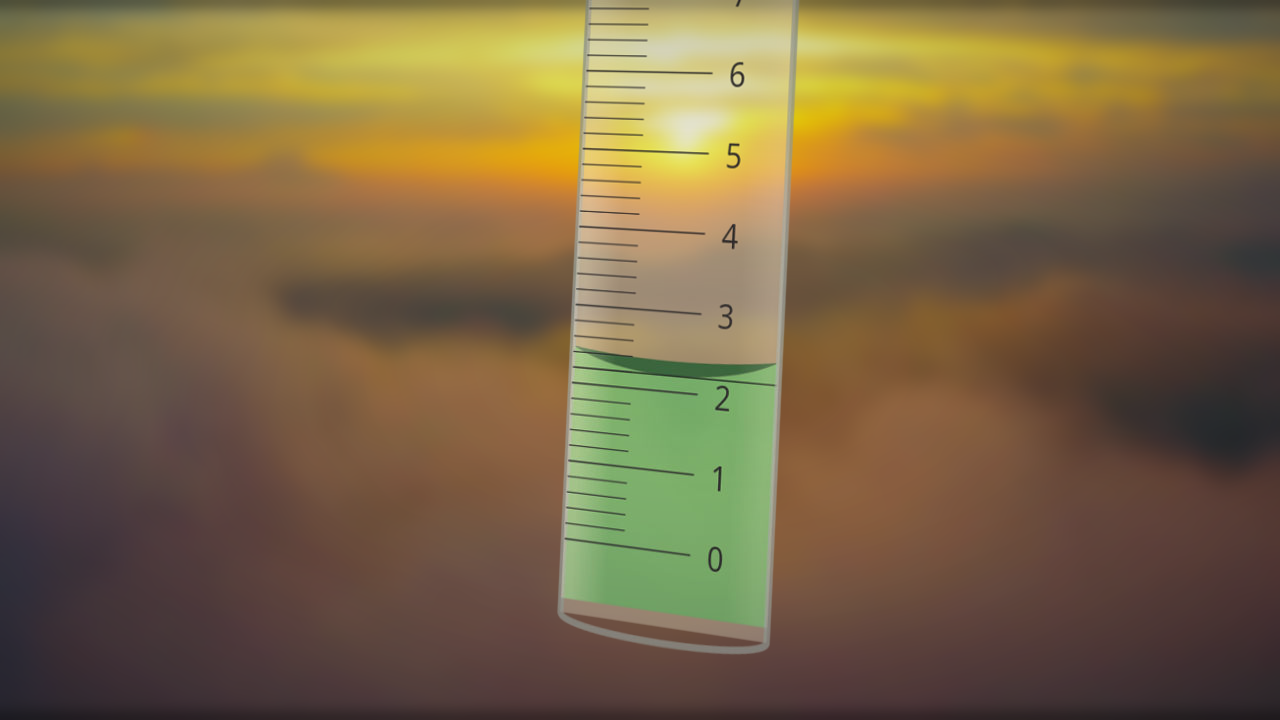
mL 2.2
